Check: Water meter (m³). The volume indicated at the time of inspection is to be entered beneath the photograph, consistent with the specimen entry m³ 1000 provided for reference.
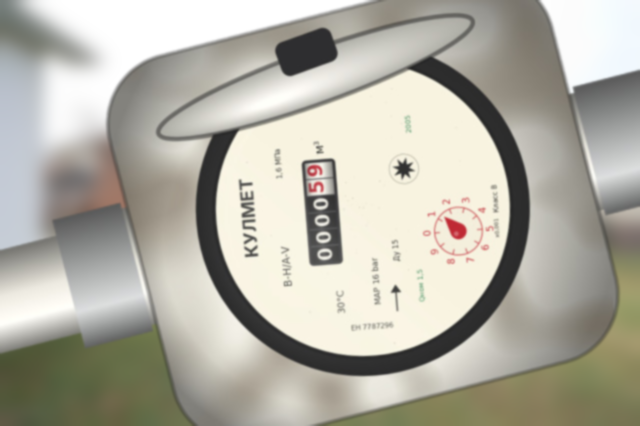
m³ 0.591
